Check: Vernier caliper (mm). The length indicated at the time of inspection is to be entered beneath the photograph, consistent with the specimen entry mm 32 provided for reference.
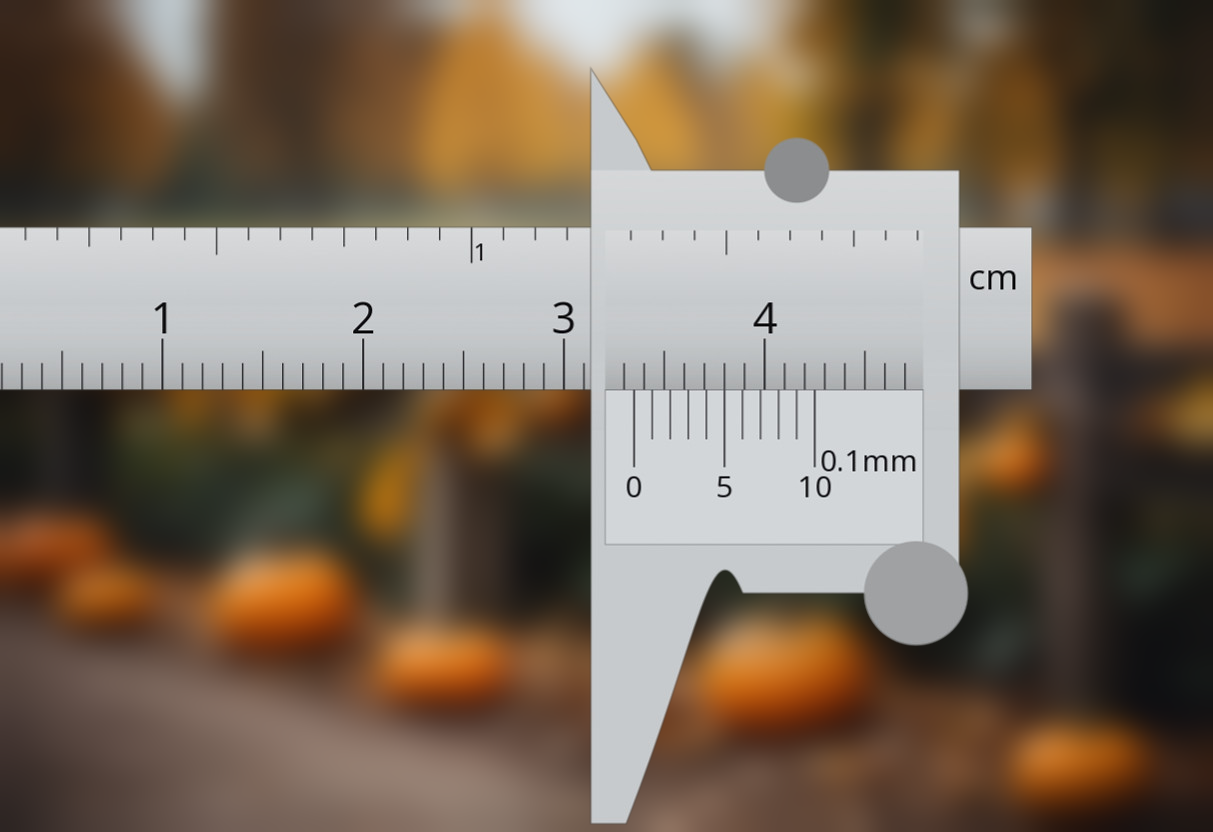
mm 33.5
